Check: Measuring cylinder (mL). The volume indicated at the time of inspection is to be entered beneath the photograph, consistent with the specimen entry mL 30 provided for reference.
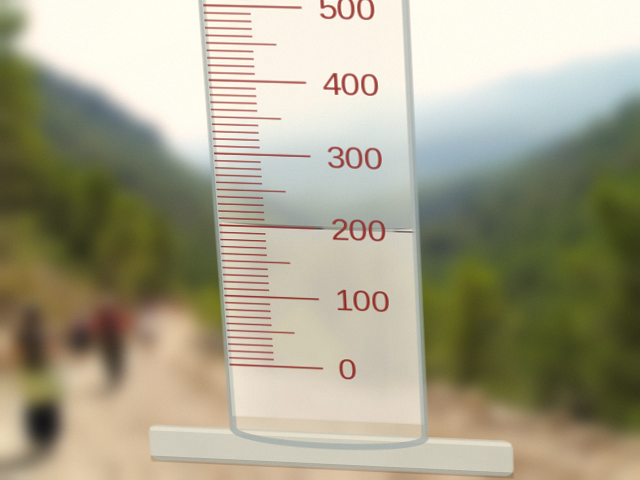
mL 200
